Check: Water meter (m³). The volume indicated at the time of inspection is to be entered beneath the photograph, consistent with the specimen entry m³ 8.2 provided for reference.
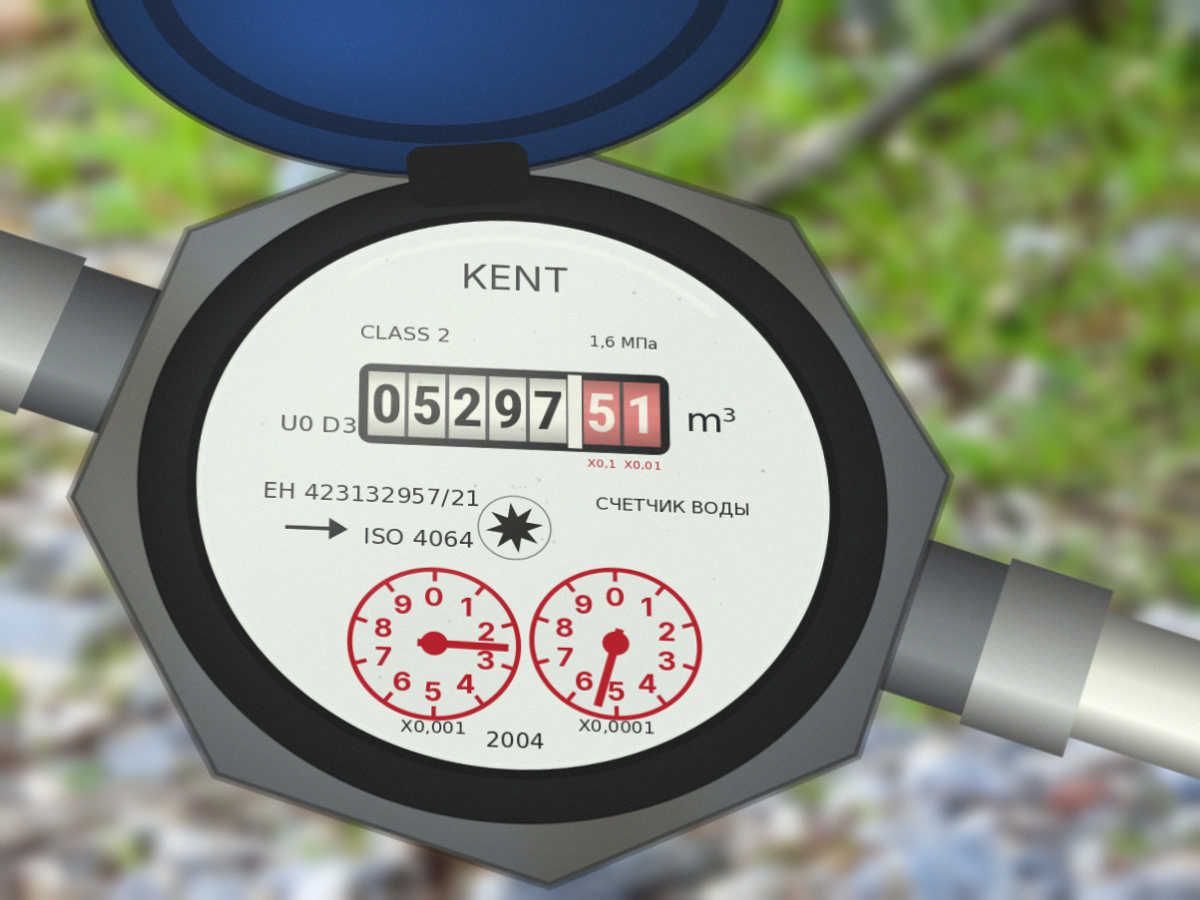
m³ 5297.5125
